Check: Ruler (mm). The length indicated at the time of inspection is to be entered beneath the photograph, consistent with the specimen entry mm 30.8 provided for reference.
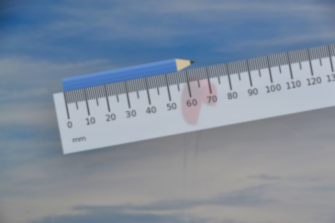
mm 65
